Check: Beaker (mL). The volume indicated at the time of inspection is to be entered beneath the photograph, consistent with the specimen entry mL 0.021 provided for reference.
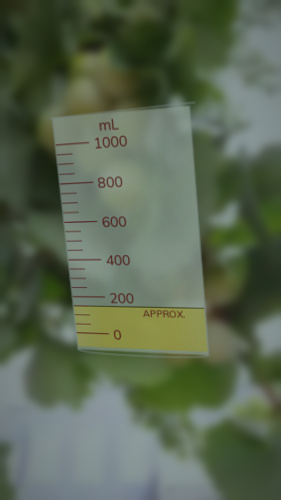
mL 150
